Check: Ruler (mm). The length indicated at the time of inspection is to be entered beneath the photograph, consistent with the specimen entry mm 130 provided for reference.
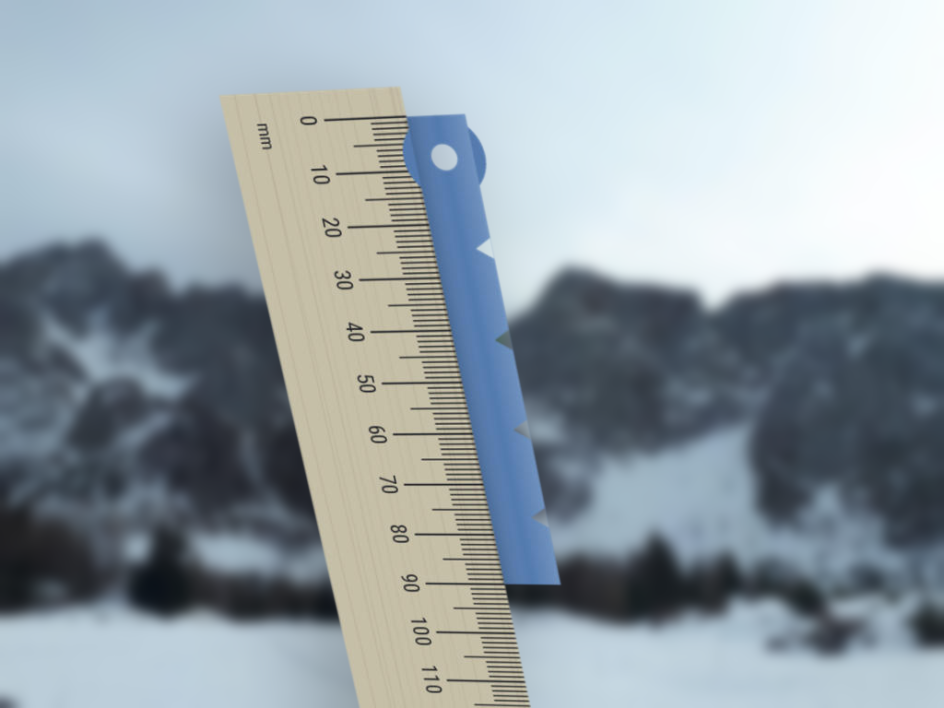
mm 90
